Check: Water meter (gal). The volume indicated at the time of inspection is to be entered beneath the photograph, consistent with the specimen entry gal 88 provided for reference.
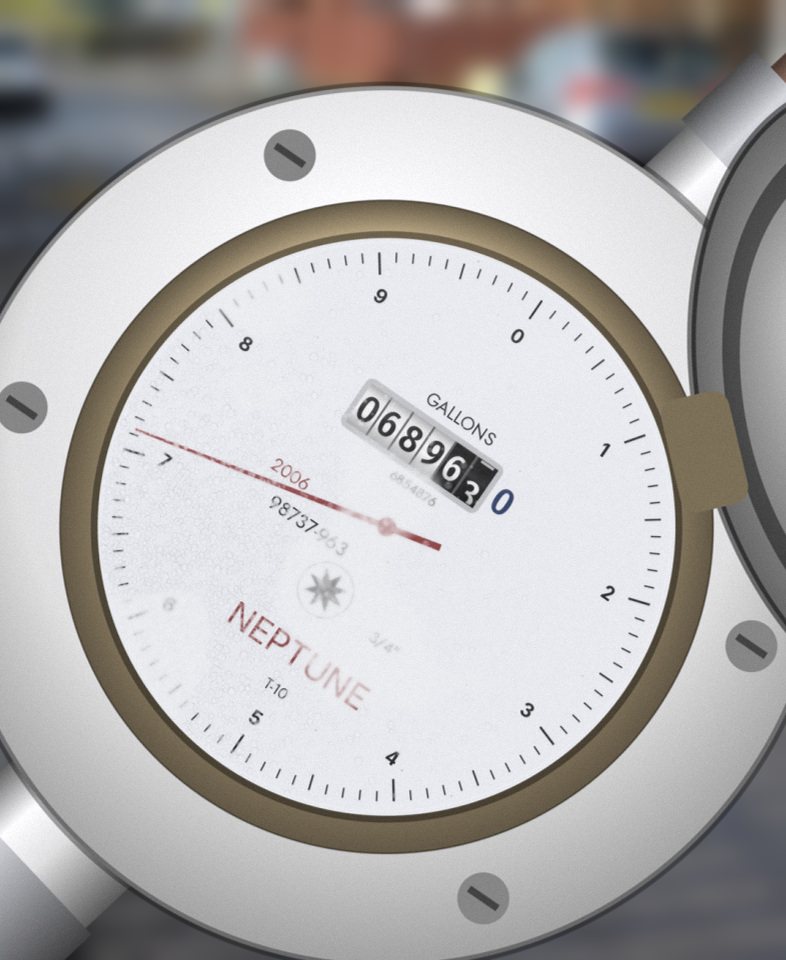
gal 689627.1
